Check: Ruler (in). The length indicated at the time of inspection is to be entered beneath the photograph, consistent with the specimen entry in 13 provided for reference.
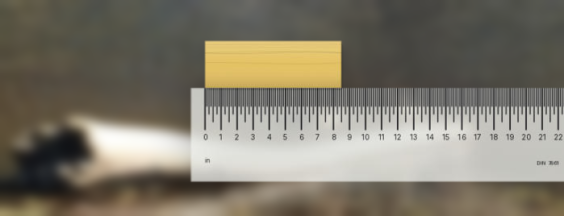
in 8.5
